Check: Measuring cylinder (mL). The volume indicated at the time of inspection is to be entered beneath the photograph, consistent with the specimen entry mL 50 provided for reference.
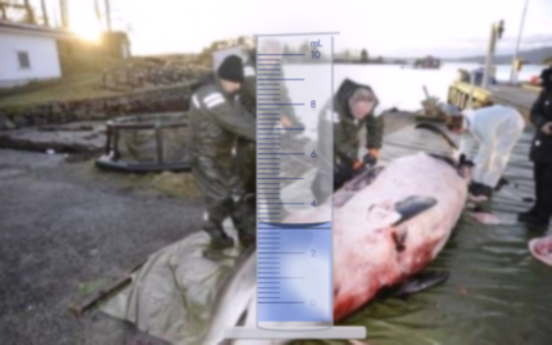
mL 3
